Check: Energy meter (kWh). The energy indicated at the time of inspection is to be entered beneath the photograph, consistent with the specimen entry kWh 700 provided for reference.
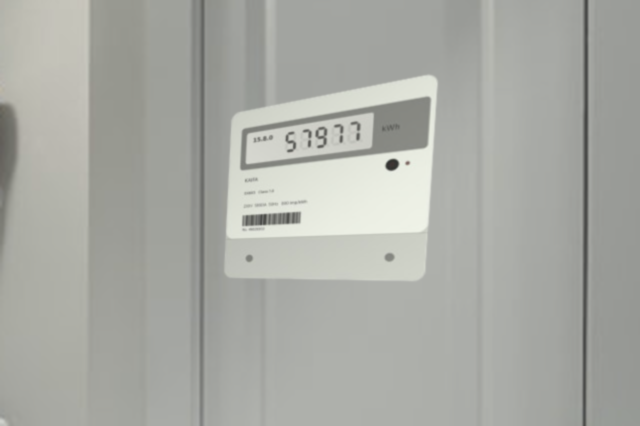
kWh 57977
